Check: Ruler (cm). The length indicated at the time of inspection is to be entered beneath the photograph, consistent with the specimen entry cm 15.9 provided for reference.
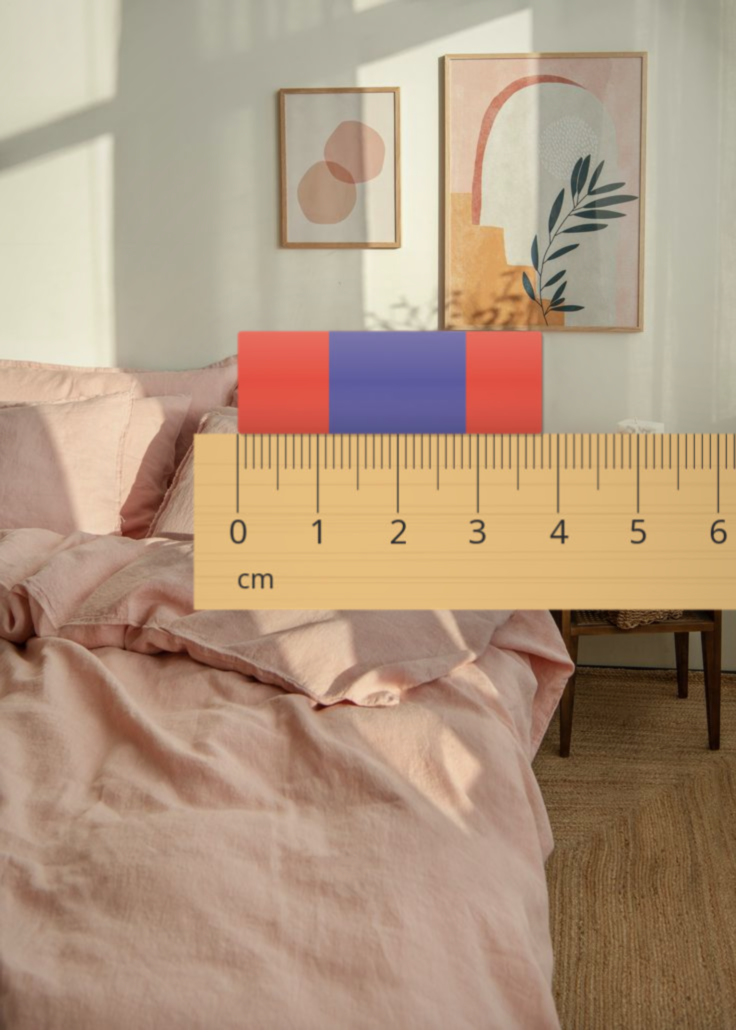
cm 3.8
